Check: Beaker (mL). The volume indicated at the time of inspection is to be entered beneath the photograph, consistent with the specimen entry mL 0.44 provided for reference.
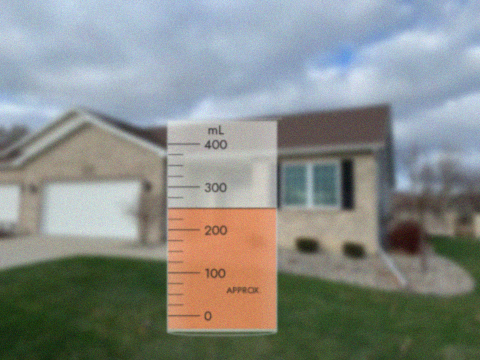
mL 250
